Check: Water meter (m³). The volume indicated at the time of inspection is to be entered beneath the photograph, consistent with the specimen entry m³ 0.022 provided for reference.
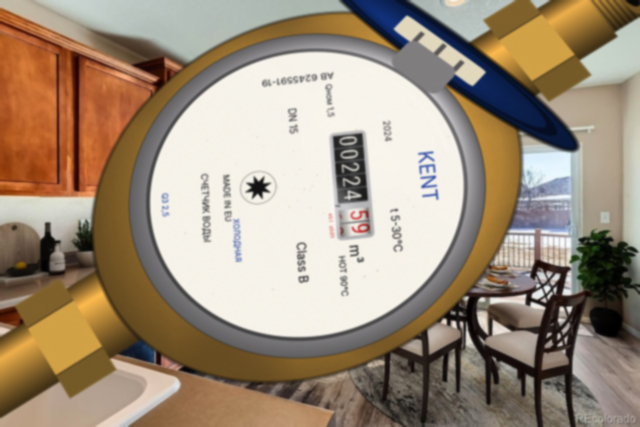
m³ 224.59
